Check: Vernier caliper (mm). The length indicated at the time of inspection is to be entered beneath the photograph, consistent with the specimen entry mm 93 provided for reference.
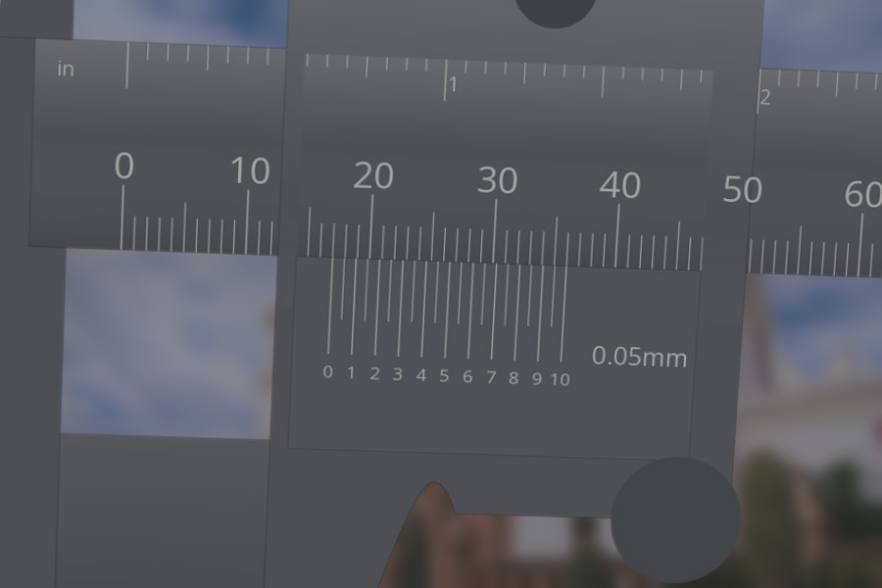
mm 17.0
